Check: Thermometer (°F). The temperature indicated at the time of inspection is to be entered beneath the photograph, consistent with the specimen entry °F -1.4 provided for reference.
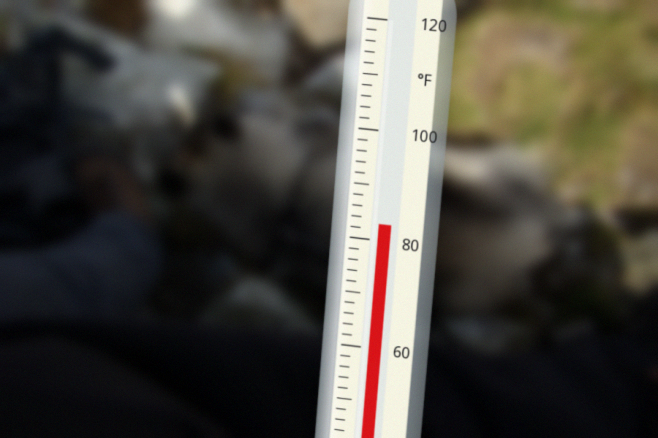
°F 83
